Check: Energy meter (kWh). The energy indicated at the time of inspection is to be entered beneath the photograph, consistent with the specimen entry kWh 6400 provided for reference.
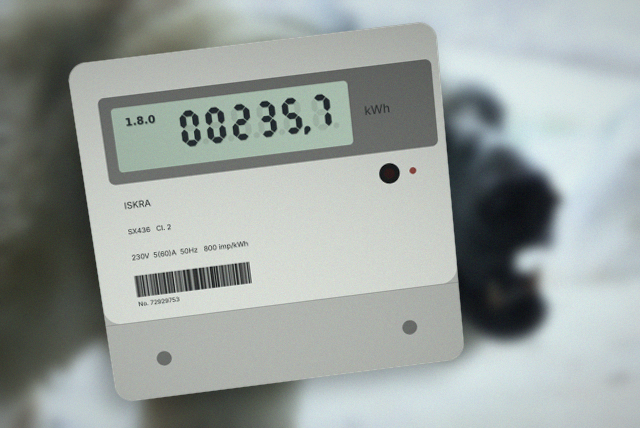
kWh 235.7
